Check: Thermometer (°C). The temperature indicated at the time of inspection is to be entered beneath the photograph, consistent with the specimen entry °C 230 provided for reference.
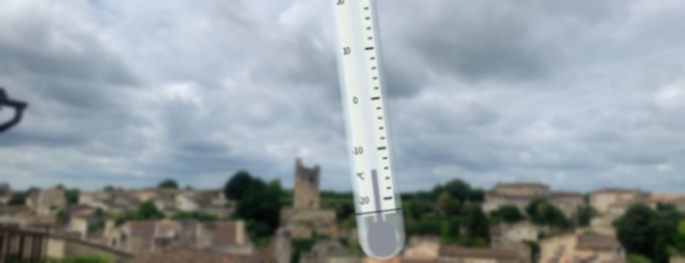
°C -14
